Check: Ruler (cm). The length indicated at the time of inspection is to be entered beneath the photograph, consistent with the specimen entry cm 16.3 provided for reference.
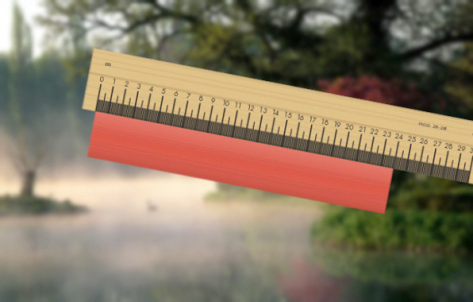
cm 24
